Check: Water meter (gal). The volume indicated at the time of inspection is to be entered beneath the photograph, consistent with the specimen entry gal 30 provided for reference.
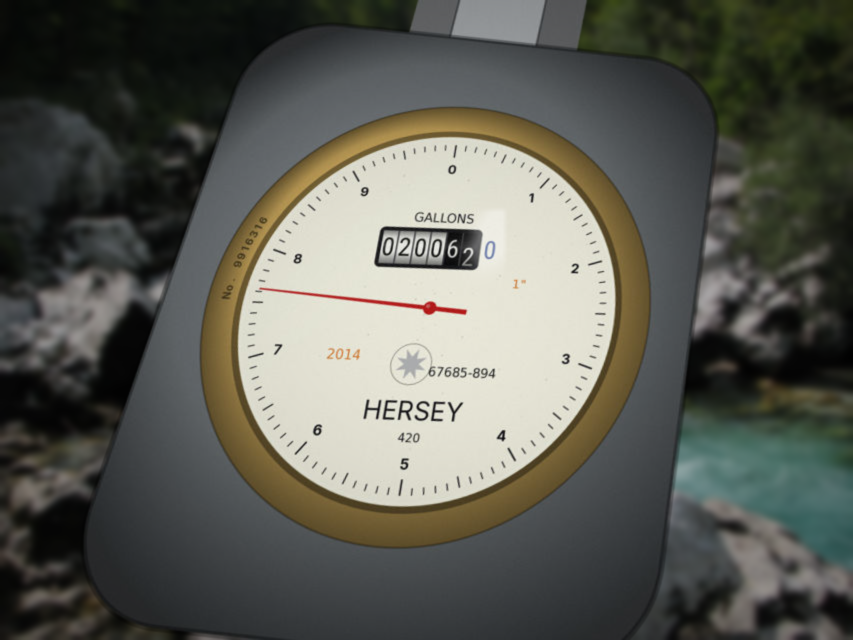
gal 200617.6
